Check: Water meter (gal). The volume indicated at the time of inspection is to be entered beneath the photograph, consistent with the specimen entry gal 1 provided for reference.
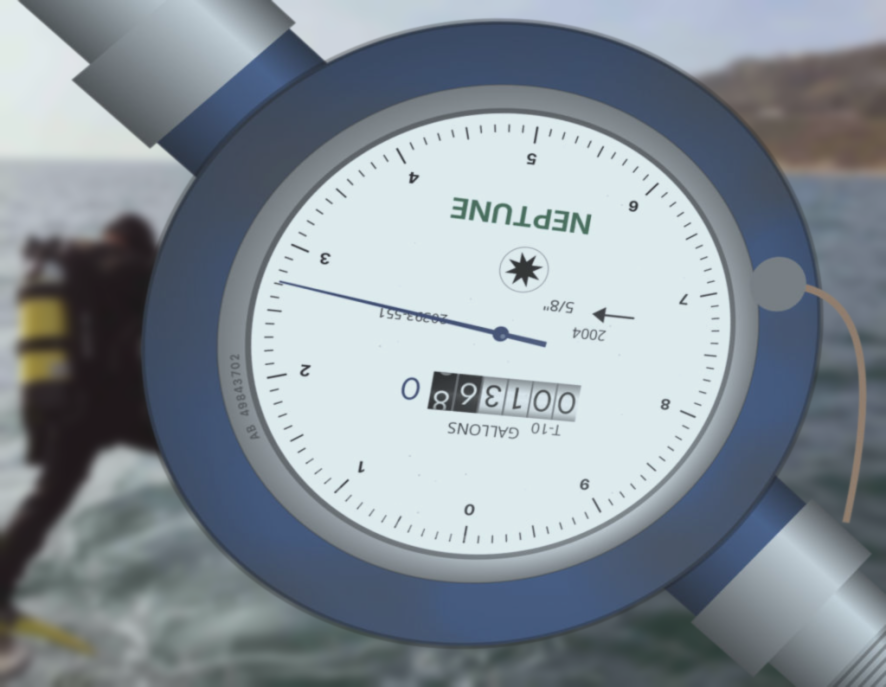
gal 13682.7
